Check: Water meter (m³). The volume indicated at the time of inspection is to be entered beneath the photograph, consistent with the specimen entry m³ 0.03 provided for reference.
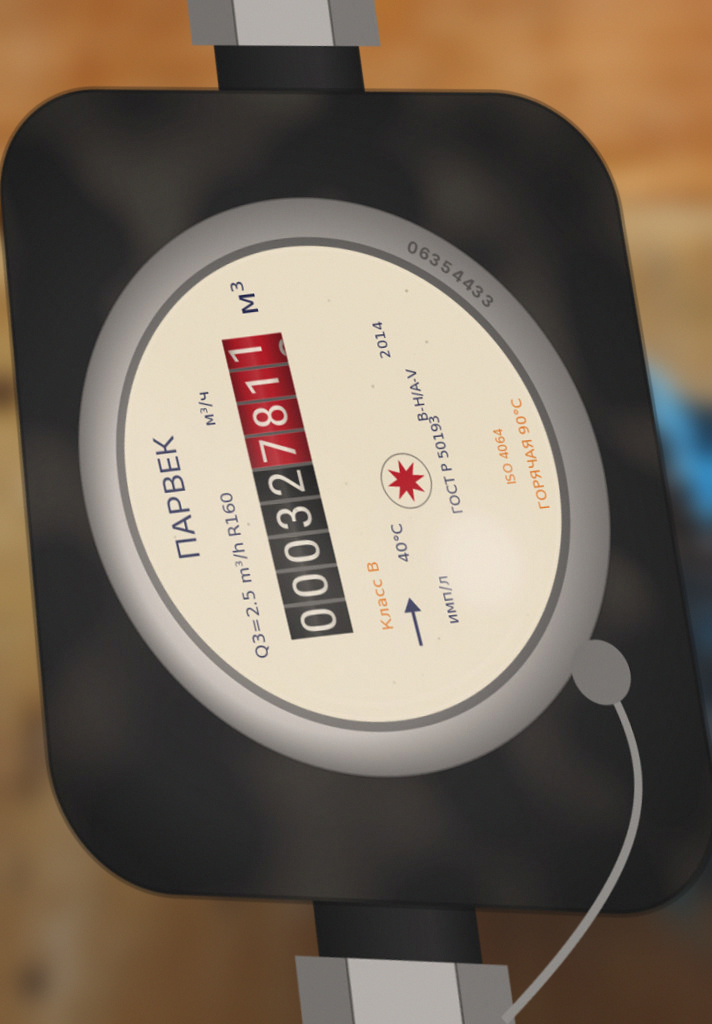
m³ 32.7811
